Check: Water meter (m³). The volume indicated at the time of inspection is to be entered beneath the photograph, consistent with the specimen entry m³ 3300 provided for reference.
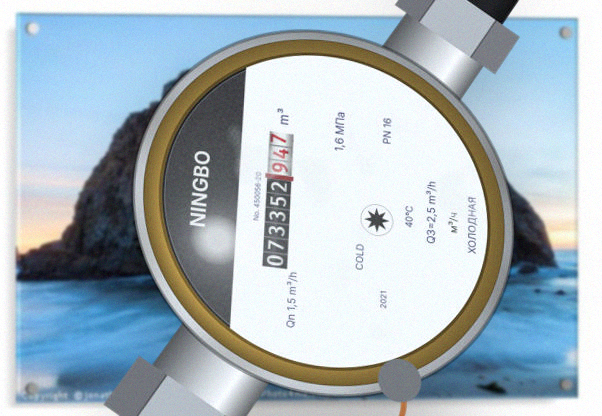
m³ 73352.947
